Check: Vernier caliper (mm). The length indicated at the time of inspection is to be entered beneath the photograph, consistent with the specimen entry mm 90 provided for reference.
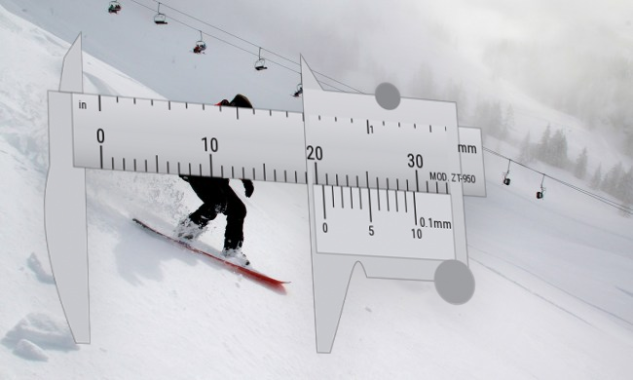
mm 20.6
